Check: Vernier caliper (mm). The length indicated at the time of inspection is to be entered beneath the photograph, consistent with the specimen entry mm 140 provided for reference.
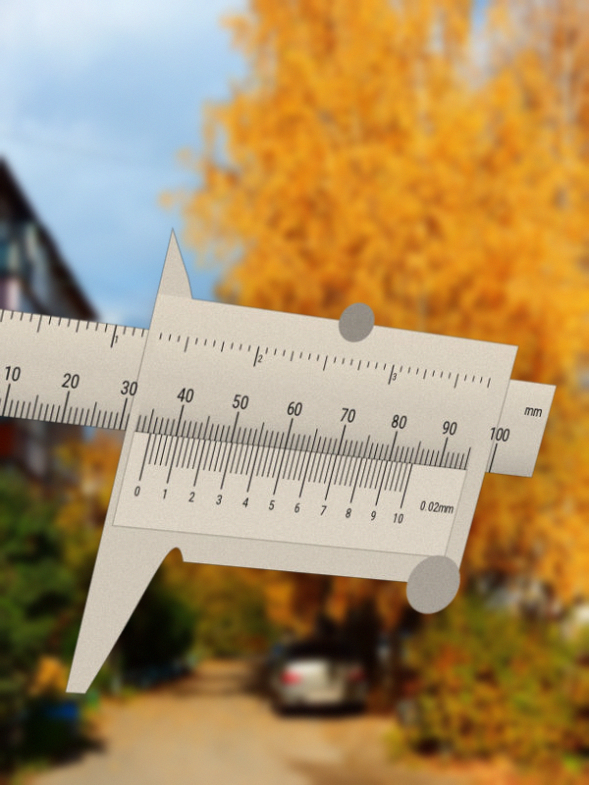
mm 35.5
